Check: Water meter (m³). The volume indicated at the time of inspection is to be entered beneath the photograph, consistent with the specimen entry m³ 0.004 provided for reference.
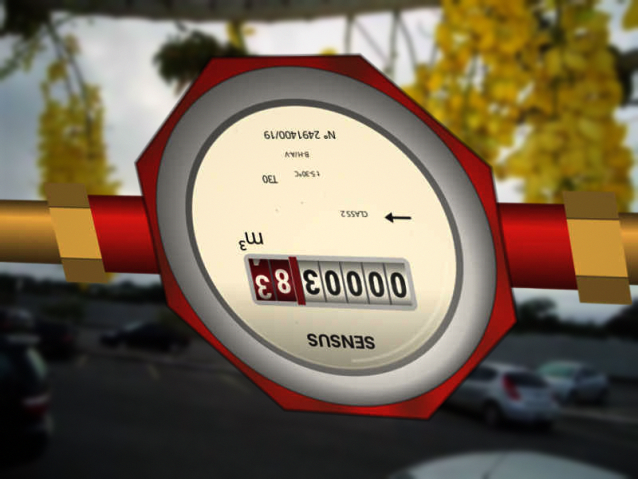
m³ 3.83
